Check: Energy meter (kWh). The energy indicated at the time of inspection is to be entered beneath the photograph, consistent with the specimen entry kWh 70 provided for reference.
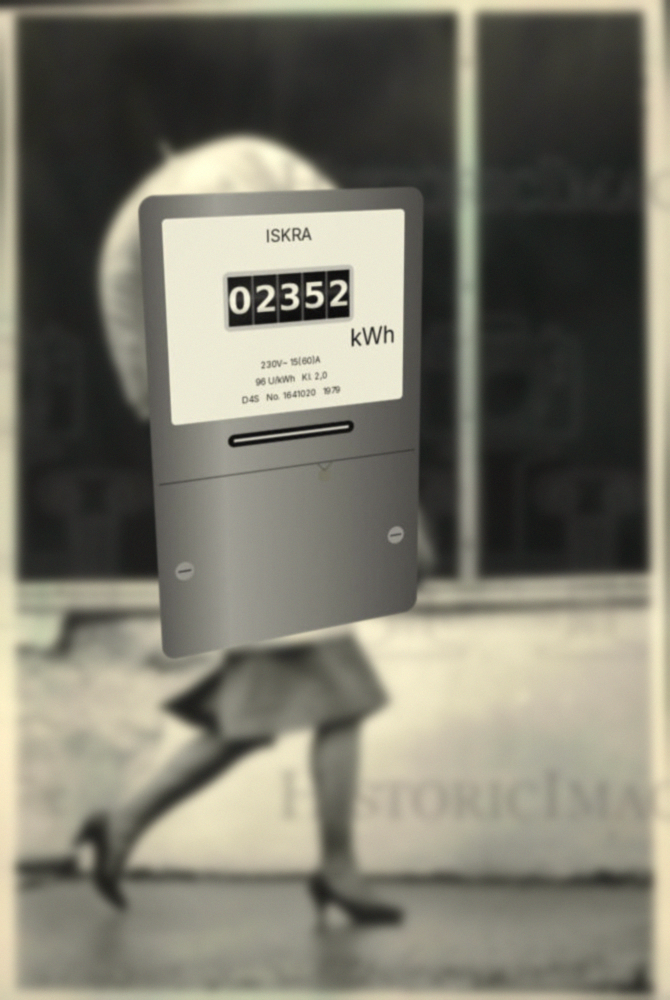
kWh 2352
